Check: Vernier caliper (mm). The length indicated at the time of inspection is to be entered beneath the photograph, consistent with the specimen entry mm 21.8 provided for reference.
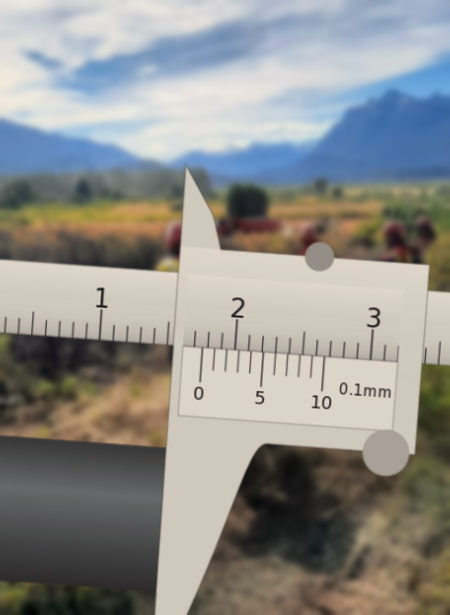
mm 17.6
